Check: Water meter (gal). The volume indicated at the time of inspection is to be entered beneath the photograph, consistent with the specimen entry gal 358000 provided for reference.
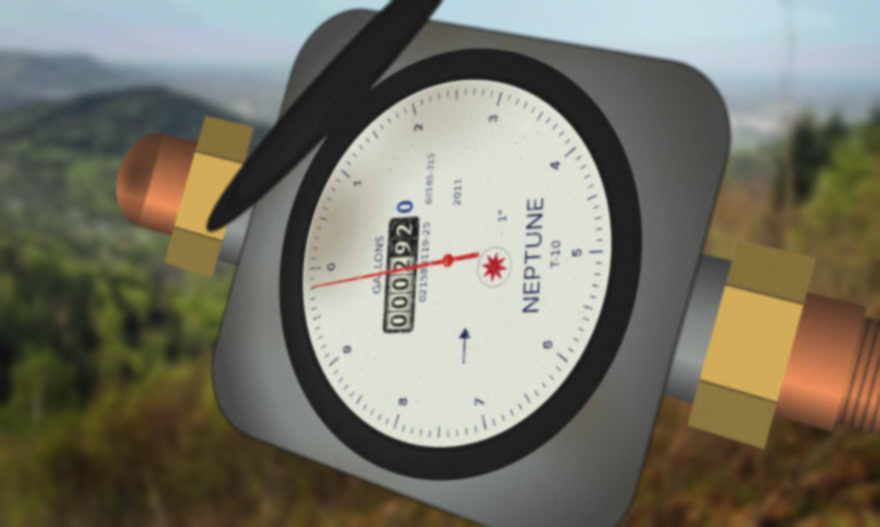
gal 2919.8
